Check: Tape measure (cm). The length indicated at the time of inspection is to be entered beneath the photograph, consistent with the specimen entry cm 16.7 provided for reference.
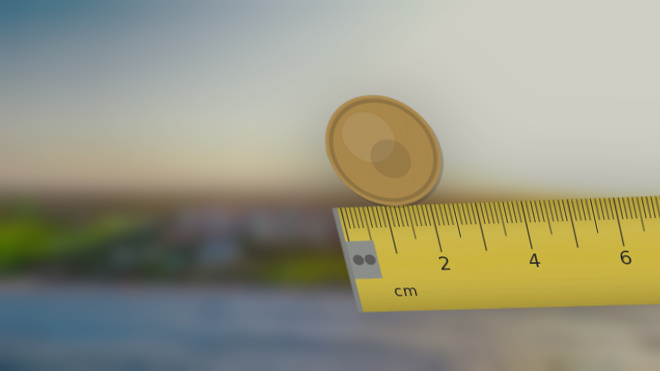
cm 2.5
